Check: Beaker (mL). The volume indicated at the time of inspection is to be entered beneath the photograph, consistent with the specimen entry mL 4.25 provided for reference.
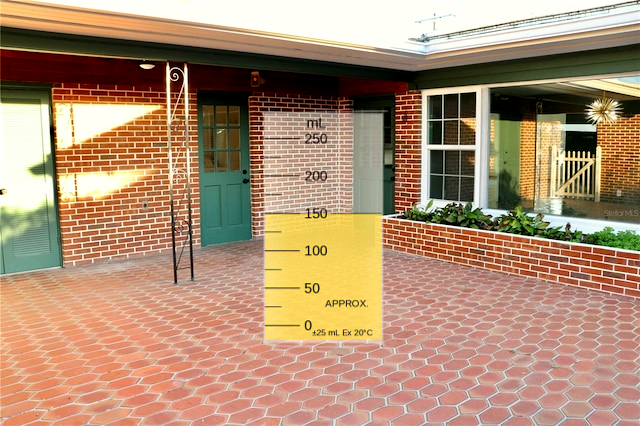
mL 150
